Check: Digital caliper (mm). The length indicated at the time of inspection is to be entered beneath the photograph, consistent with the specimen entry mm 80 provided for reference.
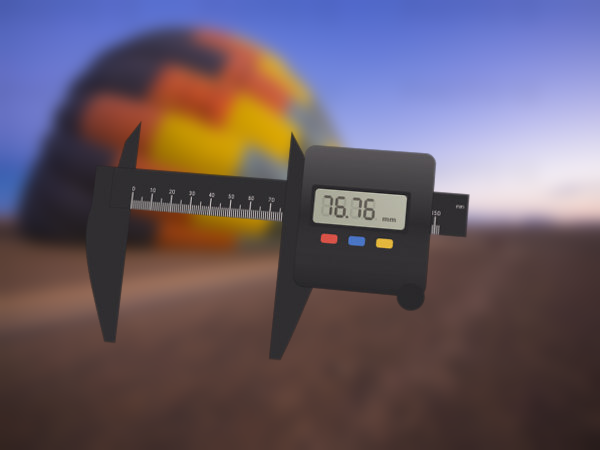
mm 76.76
